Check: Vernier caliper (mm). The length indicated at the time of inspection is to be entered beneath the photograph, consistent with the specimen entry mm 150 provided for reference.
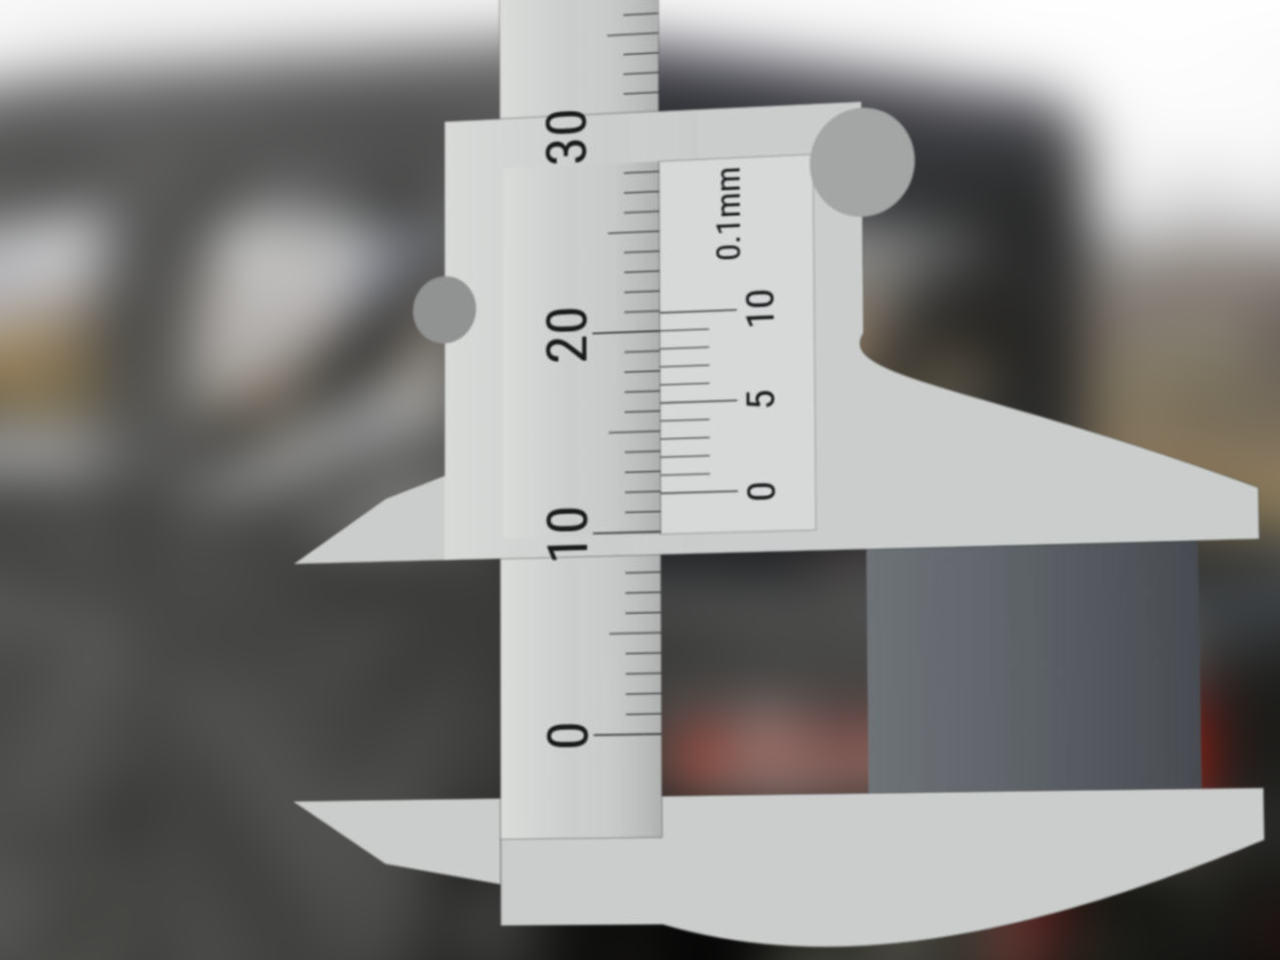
mm 11.9
